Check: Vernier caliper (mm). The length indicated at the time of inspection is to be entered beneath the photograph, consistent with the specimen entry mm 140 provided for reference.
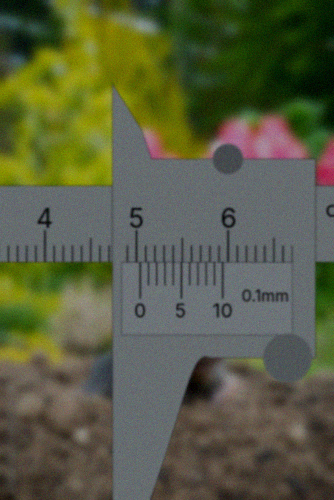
mm 50.4
